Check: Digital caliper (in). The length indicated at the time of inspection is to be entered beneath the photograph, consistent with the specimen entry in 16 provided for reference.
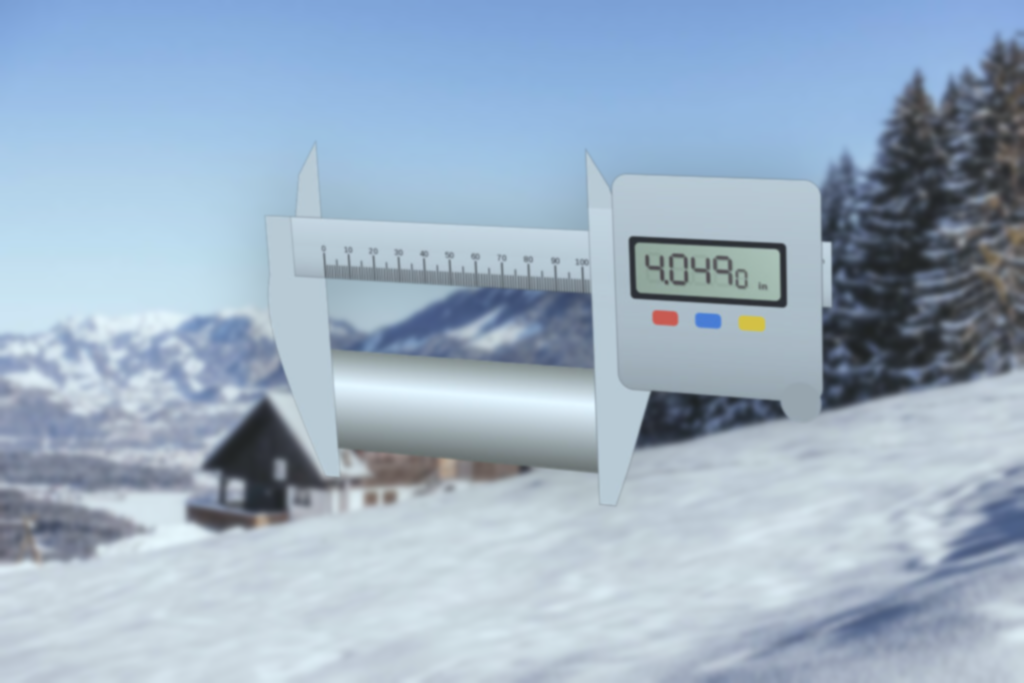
in 4.0490
